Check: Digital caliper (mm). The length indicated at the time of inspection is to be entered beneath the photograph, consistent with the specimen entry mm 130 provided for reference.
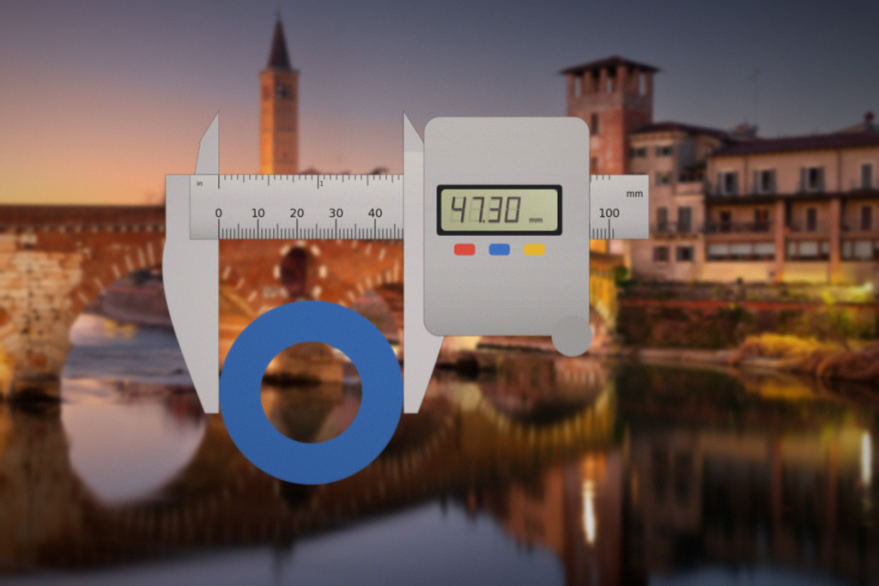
mm 47.30
